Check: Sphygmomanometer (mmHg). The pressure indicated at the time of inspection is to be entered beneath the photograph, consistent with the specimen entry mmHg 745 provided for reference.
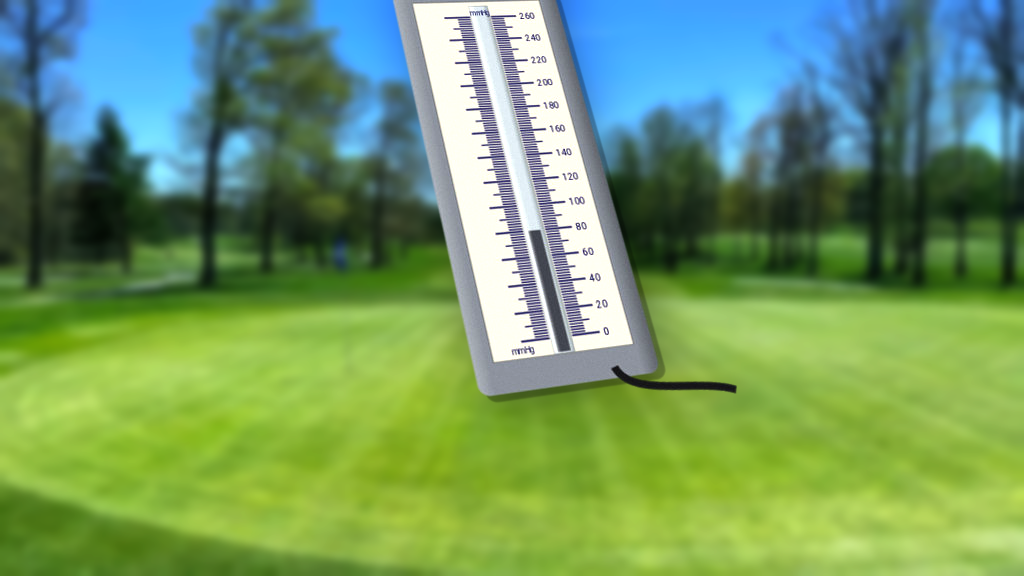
mmHg 80
